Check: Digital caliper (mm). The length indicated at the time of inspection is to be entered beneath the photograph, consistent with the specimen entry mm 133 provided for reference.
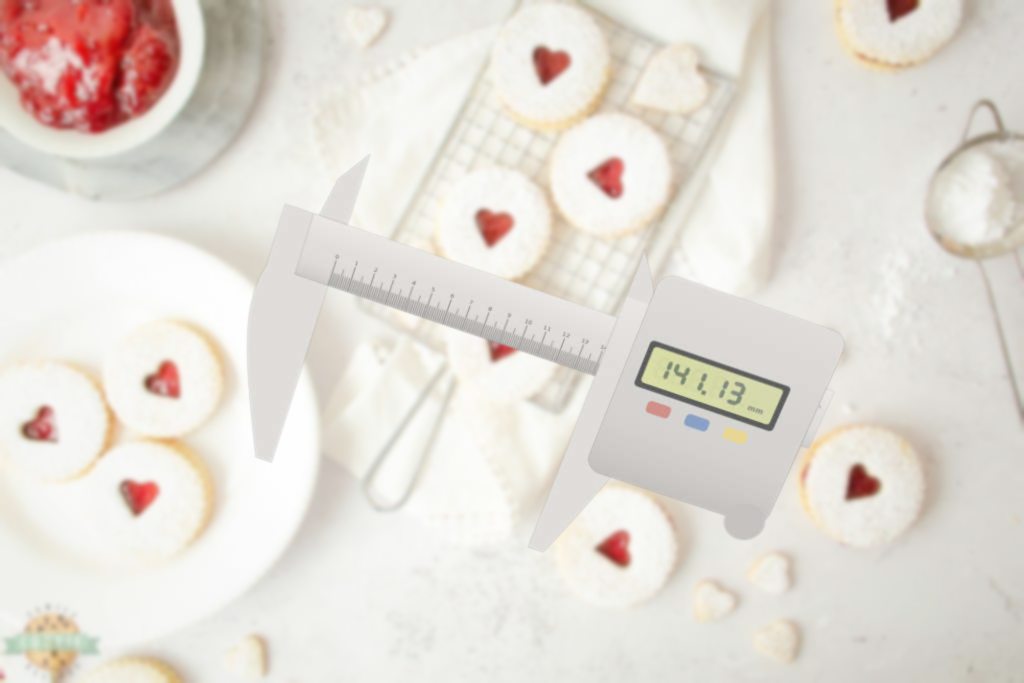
mm 141.13
